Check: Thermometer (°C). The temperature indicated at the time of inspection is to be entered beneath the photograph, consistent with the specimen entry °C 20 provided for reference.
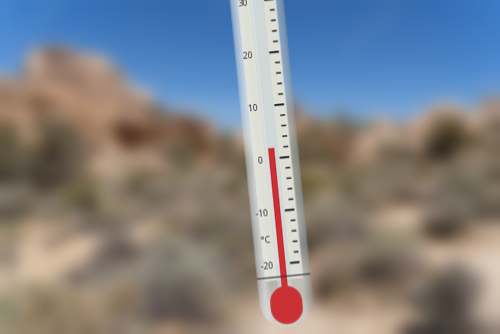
°C 2
